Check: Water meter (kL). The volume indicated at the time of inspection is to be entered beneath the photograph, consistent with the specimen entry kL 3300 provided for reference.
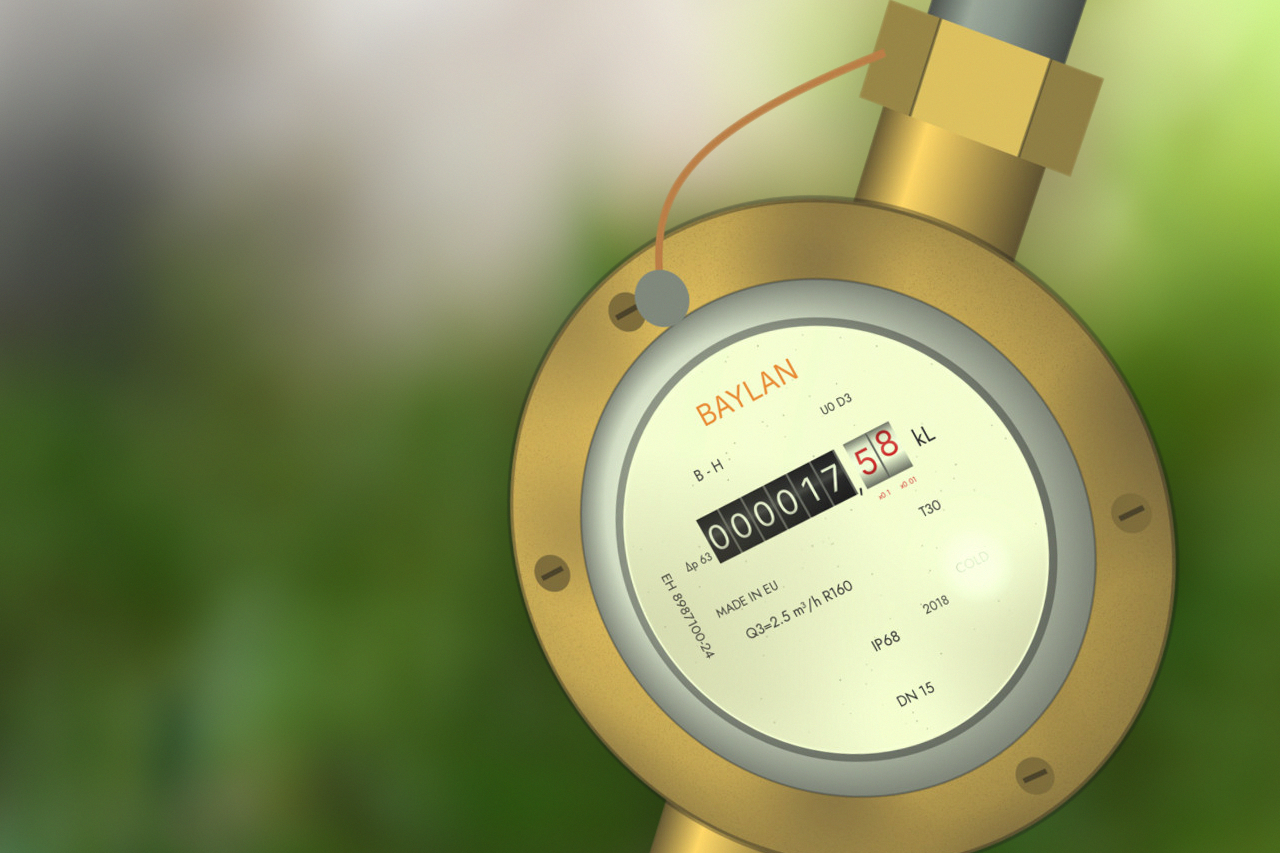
kL 17.58
